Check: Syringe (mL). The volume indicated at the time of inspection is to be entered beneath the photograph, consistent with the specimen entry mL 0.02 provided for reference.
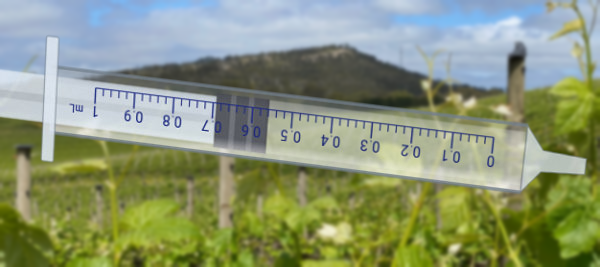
mL 0.56
